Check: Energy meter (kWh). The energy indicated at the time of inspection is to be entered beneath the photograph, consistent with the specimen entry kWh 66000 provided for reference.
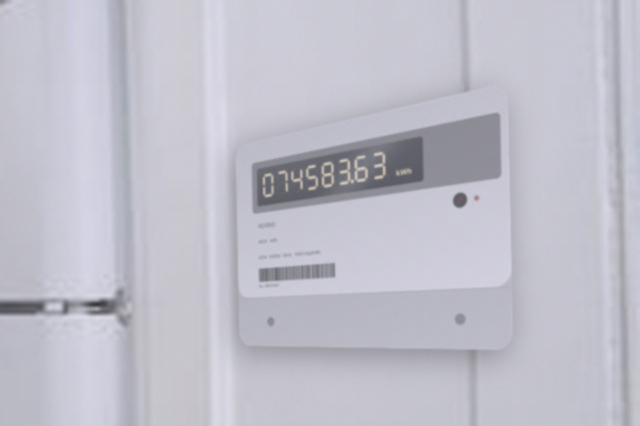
kWh 74583.63
